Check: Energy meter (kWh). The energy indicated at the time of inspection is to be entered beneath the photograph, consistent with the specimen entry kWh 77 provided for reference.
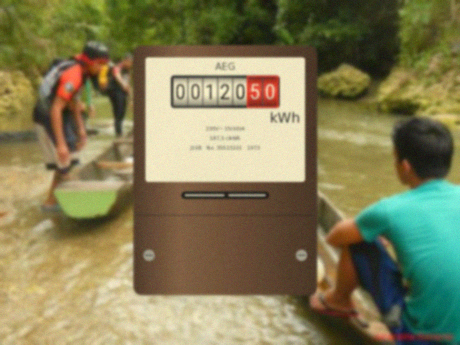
kWh 120.50
